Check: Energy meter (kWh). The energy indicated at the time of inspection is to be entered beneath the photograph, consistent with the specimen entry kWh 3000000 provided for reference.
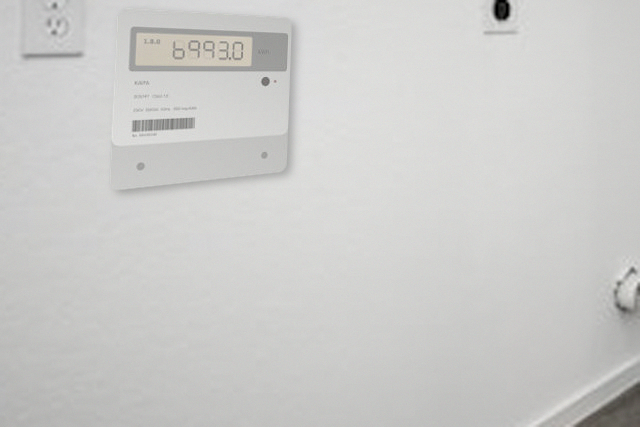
kWh 6993.0
